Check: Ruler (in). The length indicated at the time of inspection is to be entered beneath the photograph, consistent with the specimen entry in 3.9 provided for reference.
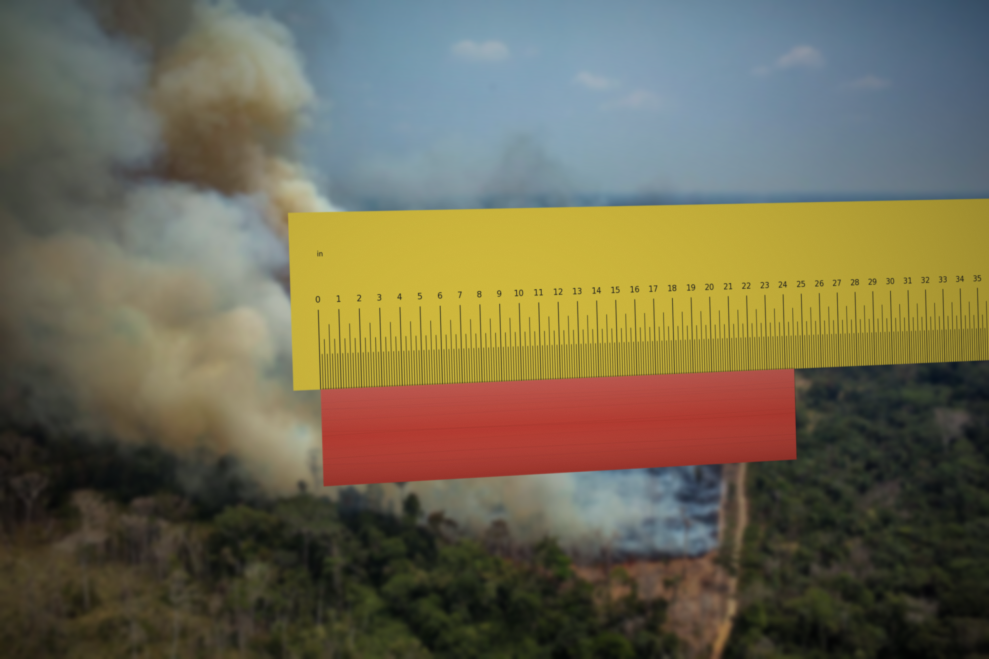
in 24.5
